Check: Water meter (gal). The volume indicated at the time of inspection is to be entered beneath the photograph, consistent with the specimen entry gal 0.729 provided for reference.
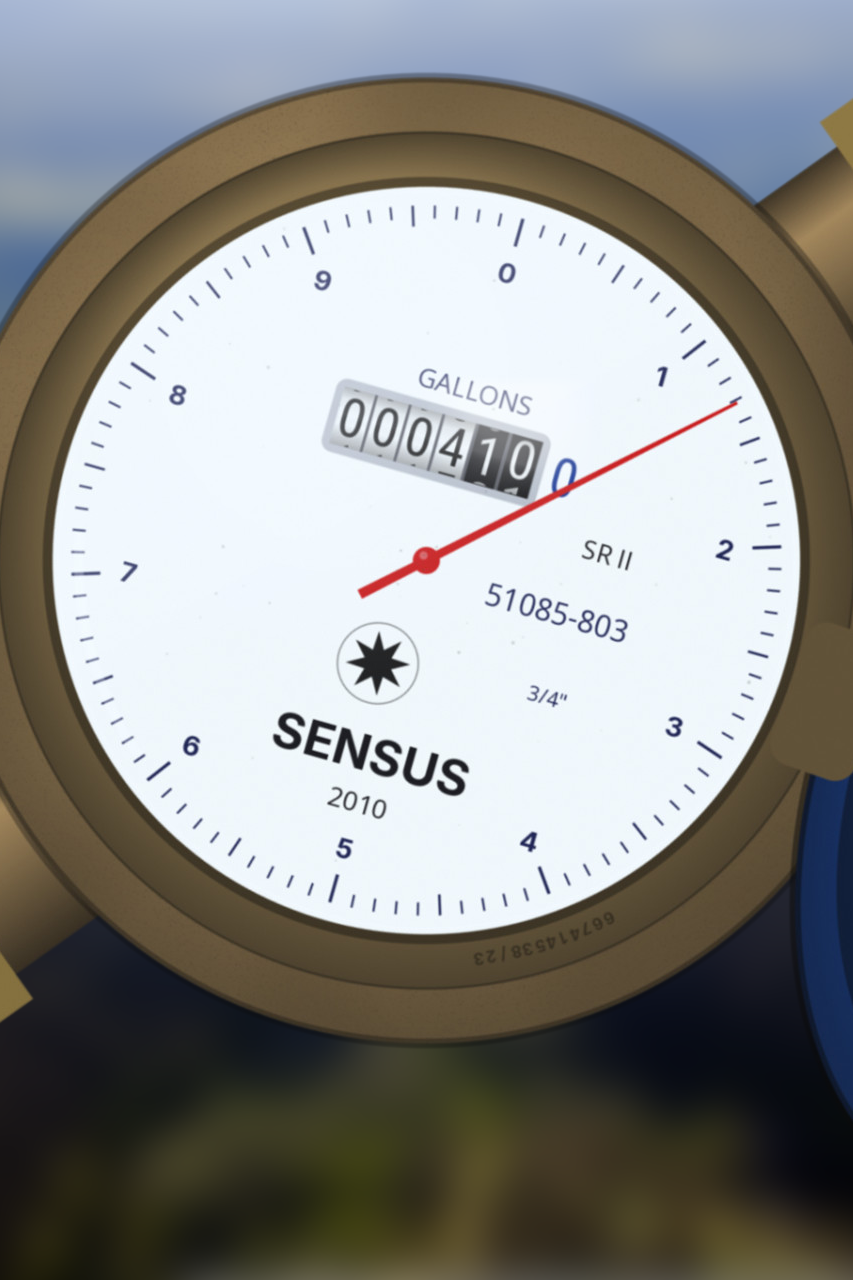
gal 4101.3
